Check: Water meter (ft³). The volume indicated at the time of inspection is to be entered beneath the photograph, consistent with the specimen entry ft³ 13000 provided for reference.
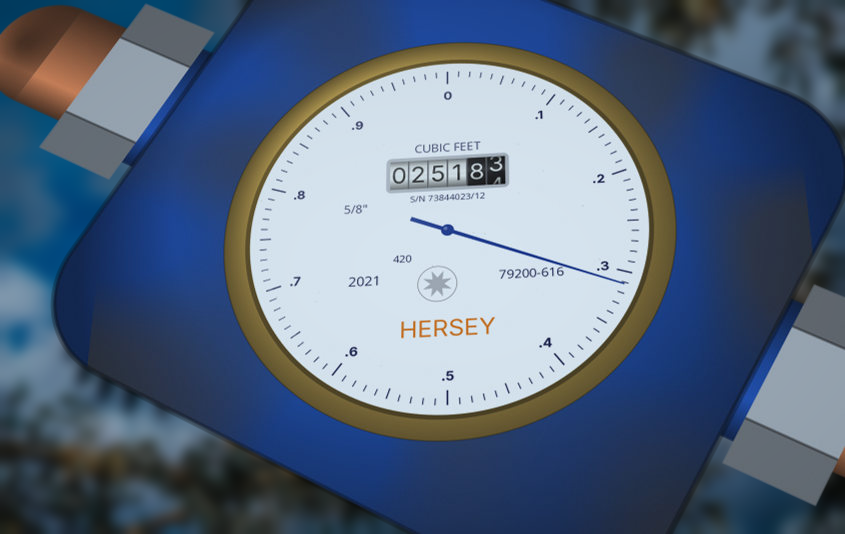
ft³ 25183.31
